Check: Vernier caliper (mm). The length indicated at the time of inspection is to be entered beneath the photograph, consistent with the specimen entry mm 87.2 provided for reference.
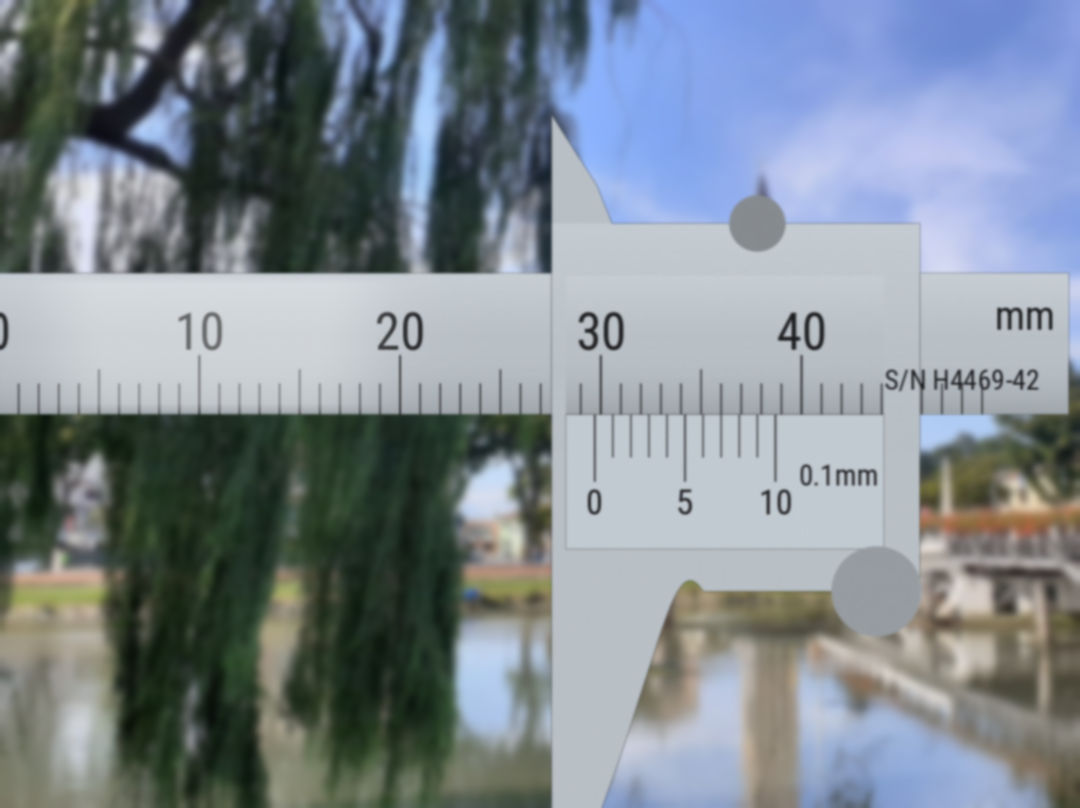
mm 29.7
